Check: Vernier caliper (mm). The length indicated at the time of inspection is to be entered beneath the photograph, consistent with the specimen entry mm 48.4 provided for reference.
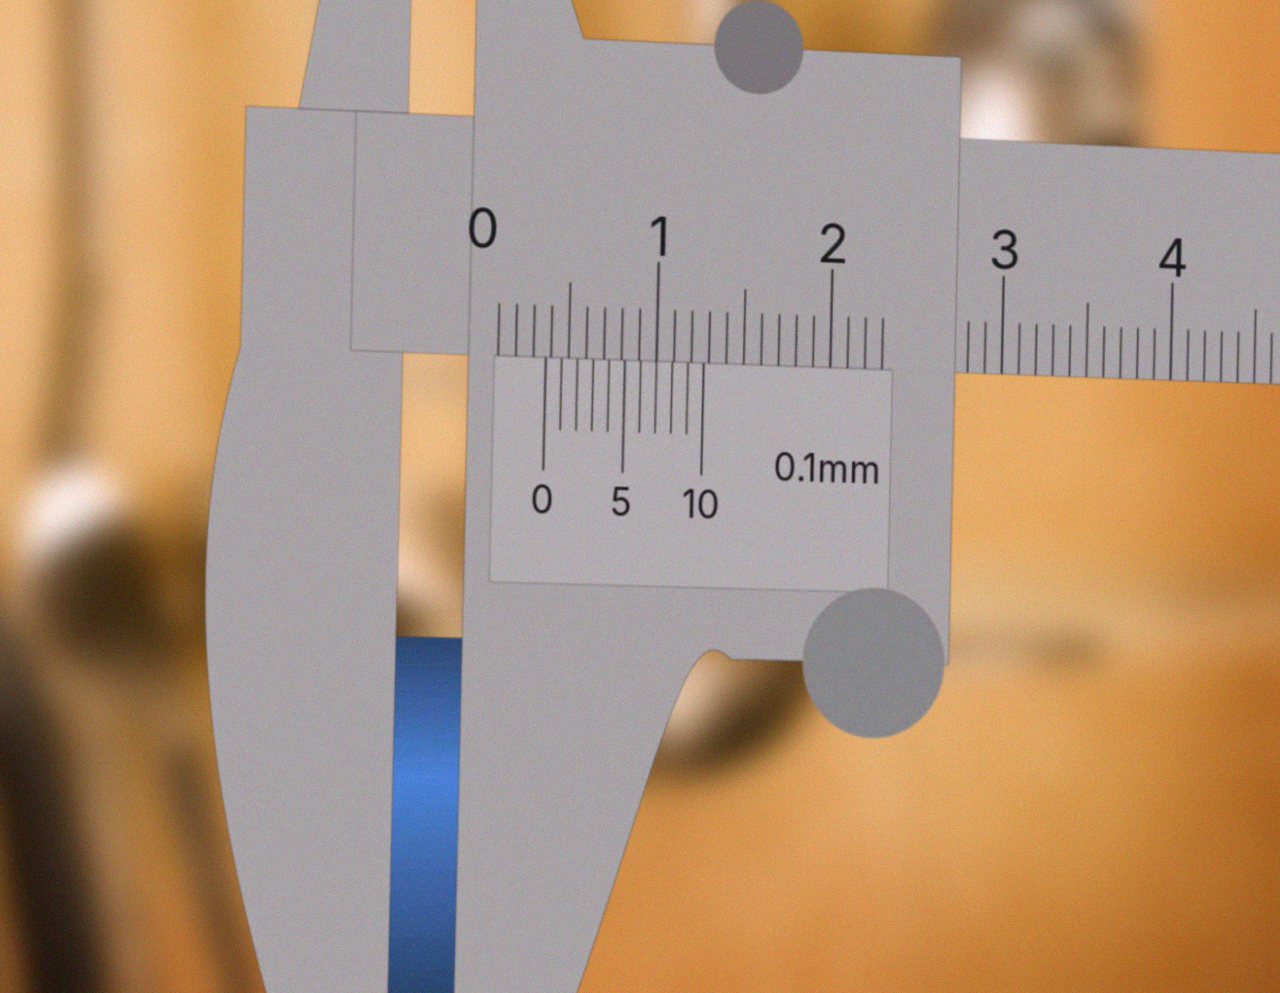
mm 3.7
